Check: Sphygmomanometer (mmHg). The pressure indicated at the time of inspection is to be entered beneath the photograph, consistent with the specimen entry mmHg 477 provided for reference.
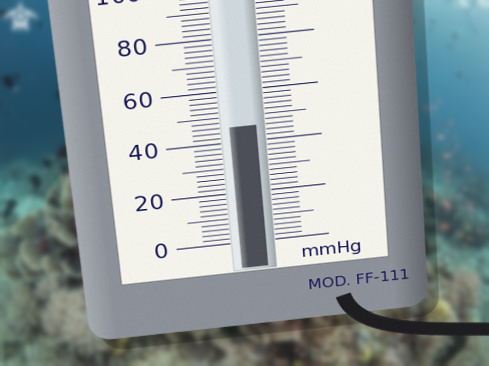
mmHg 46
